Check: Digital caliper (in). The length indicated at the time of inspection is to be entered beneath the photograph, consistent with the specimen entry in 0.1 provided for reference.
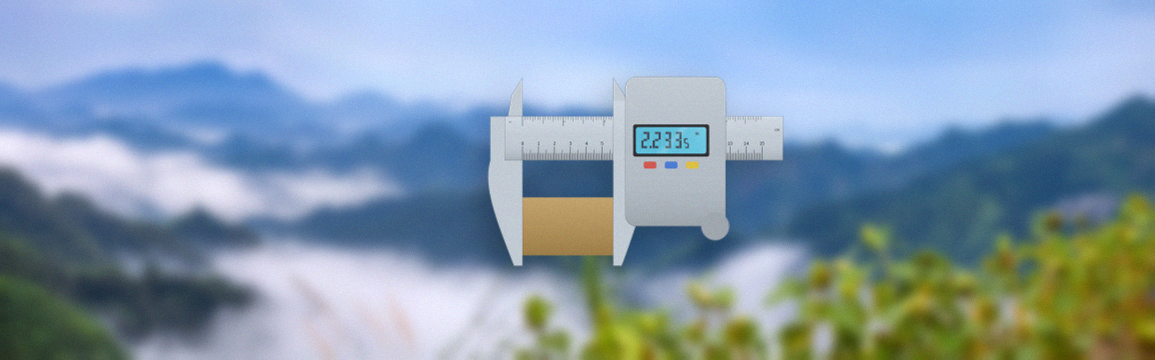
in 2.2335
